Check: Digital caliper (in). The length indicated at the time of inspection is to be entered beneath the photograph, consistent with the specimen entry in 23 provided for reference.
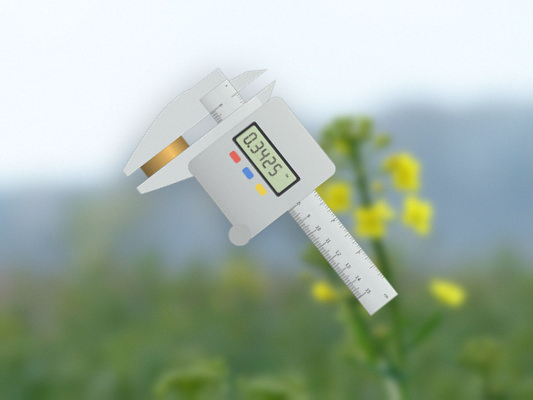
in 0.3425
